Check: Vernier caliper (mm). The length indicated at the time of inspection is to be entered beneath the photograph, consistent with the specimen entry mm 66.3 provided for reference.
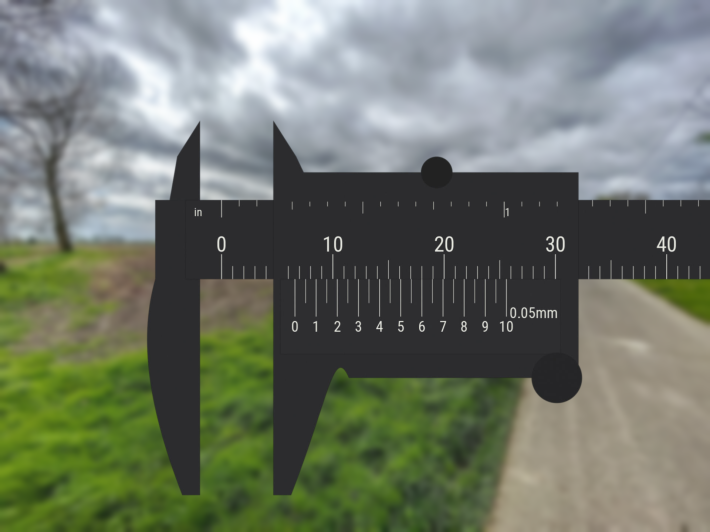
mm 6.6
